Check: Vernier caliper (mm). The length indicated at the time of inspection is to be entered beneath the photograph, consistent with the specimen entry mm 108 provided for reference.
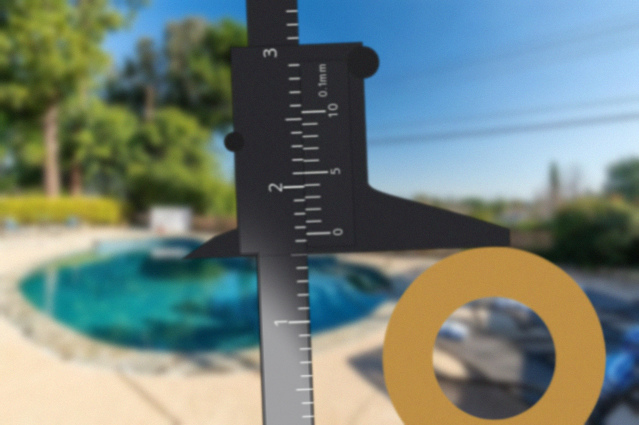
mm 16.5
